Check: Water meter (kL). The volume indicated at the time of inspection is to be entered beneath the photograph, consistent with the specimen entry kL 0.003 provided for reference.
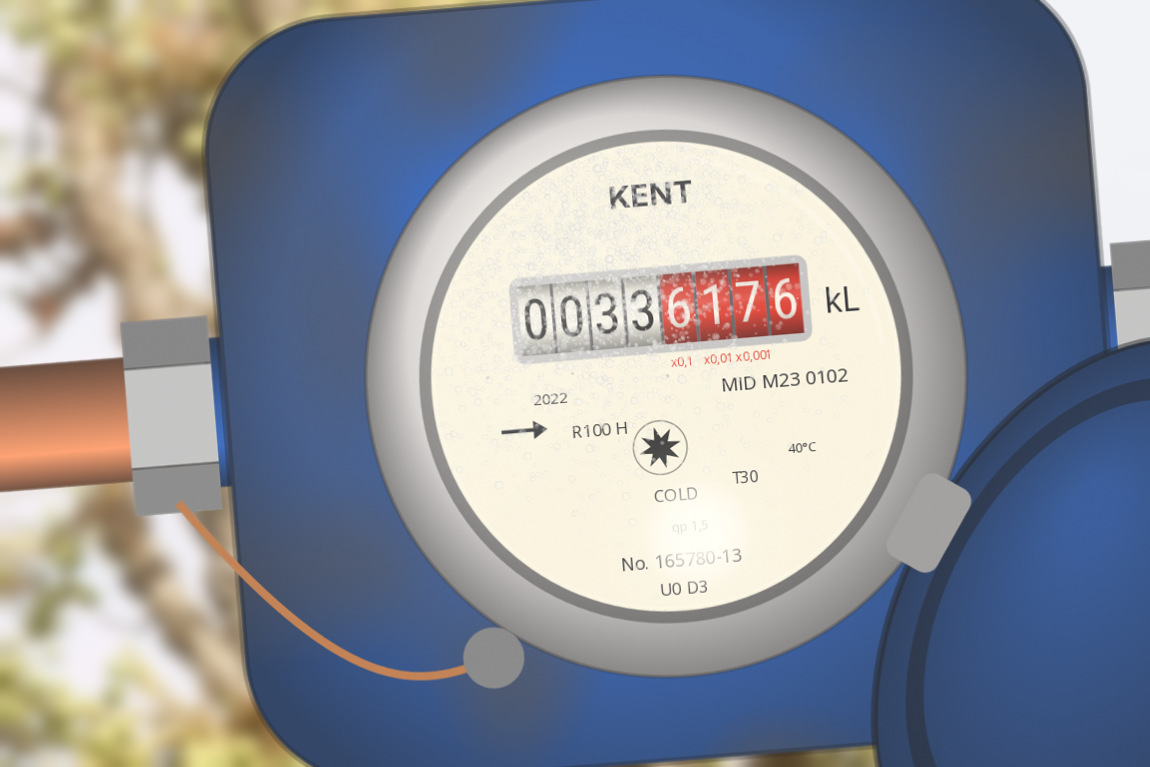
kL 33.6176
